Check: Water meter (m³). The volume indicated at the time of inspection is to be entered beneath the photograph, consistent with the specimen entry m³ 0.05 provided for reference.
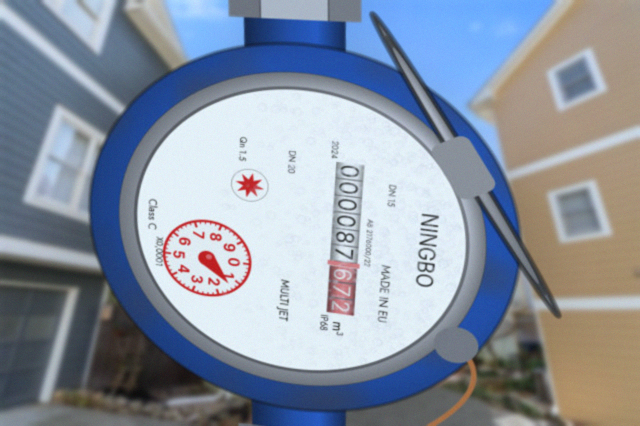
m³ 87.6721
